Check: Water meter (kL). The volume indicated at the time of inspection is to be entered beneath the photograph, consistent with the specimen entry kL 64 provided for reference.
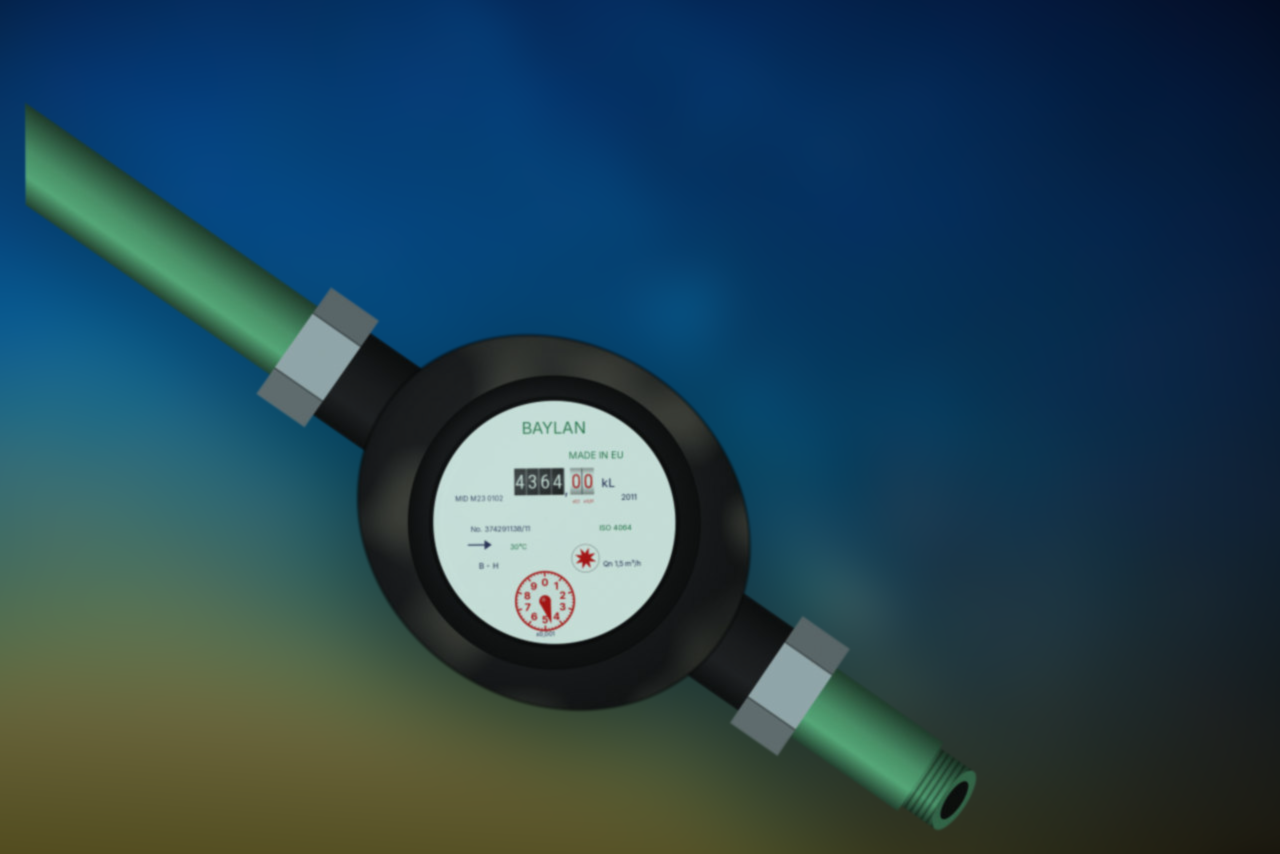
kL 4364.004
